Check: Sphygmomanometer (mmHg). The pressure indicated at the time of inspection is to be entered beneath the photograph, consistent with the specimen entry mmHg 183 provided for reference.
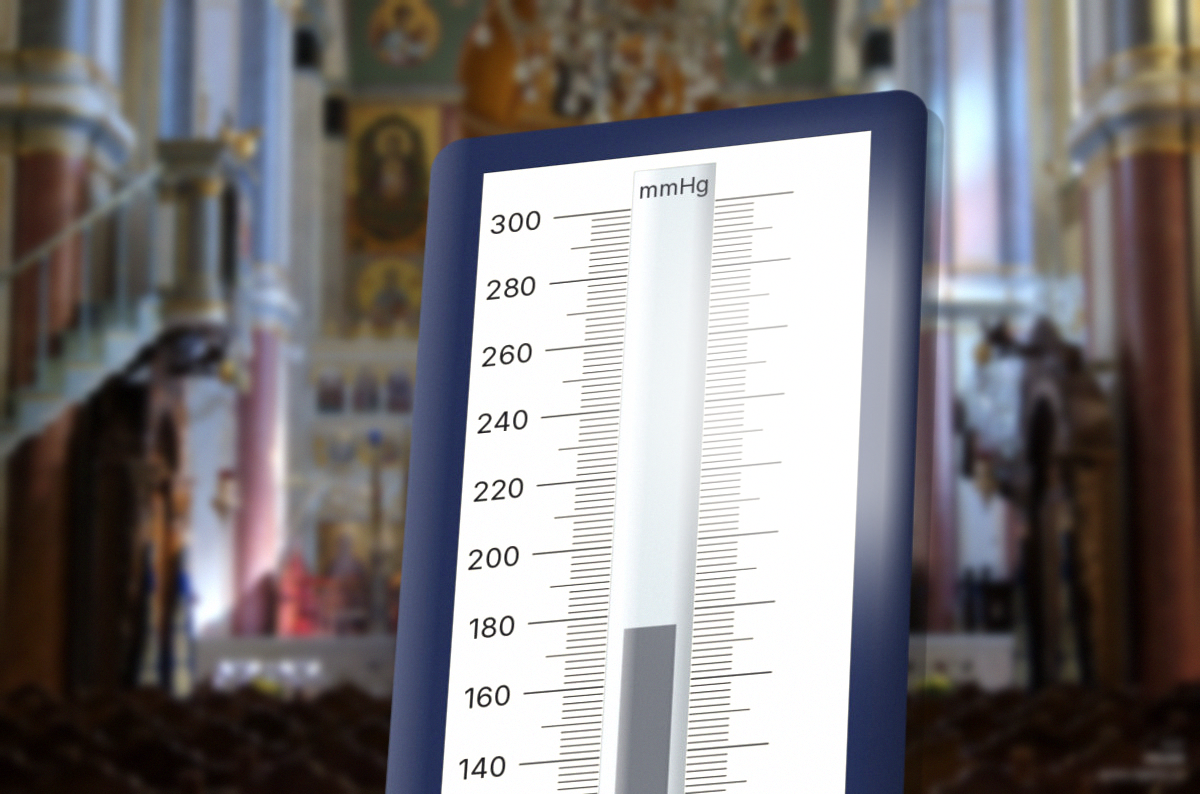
mmHg 176
